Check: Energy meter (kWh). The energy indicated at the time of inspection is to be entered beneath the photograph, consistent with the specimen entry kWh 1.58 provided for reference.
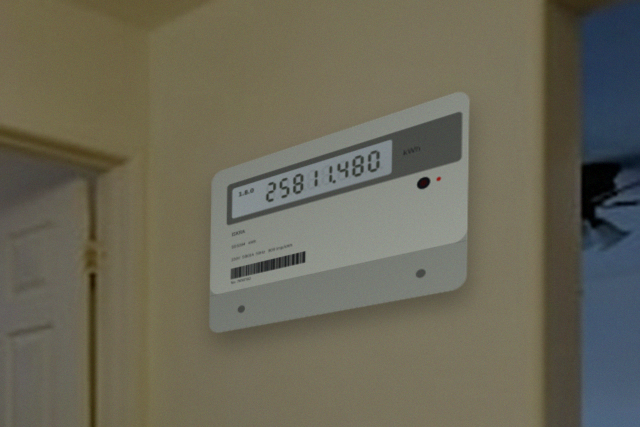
kWh 25811.480
